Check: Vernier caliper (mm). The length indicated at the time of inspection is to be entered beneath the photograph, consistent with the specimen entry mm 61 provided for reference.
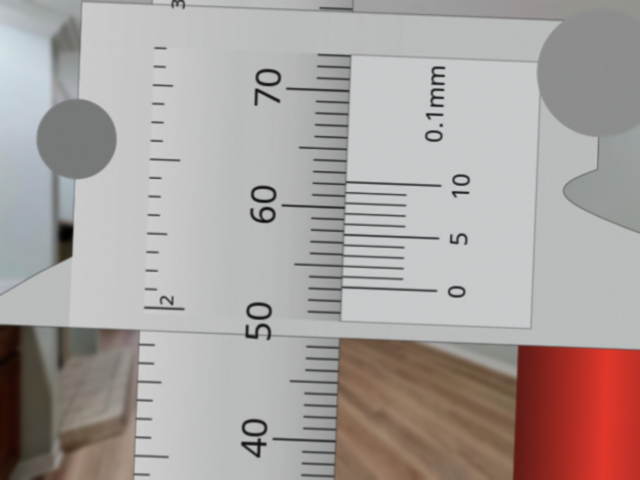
mm 53.2
